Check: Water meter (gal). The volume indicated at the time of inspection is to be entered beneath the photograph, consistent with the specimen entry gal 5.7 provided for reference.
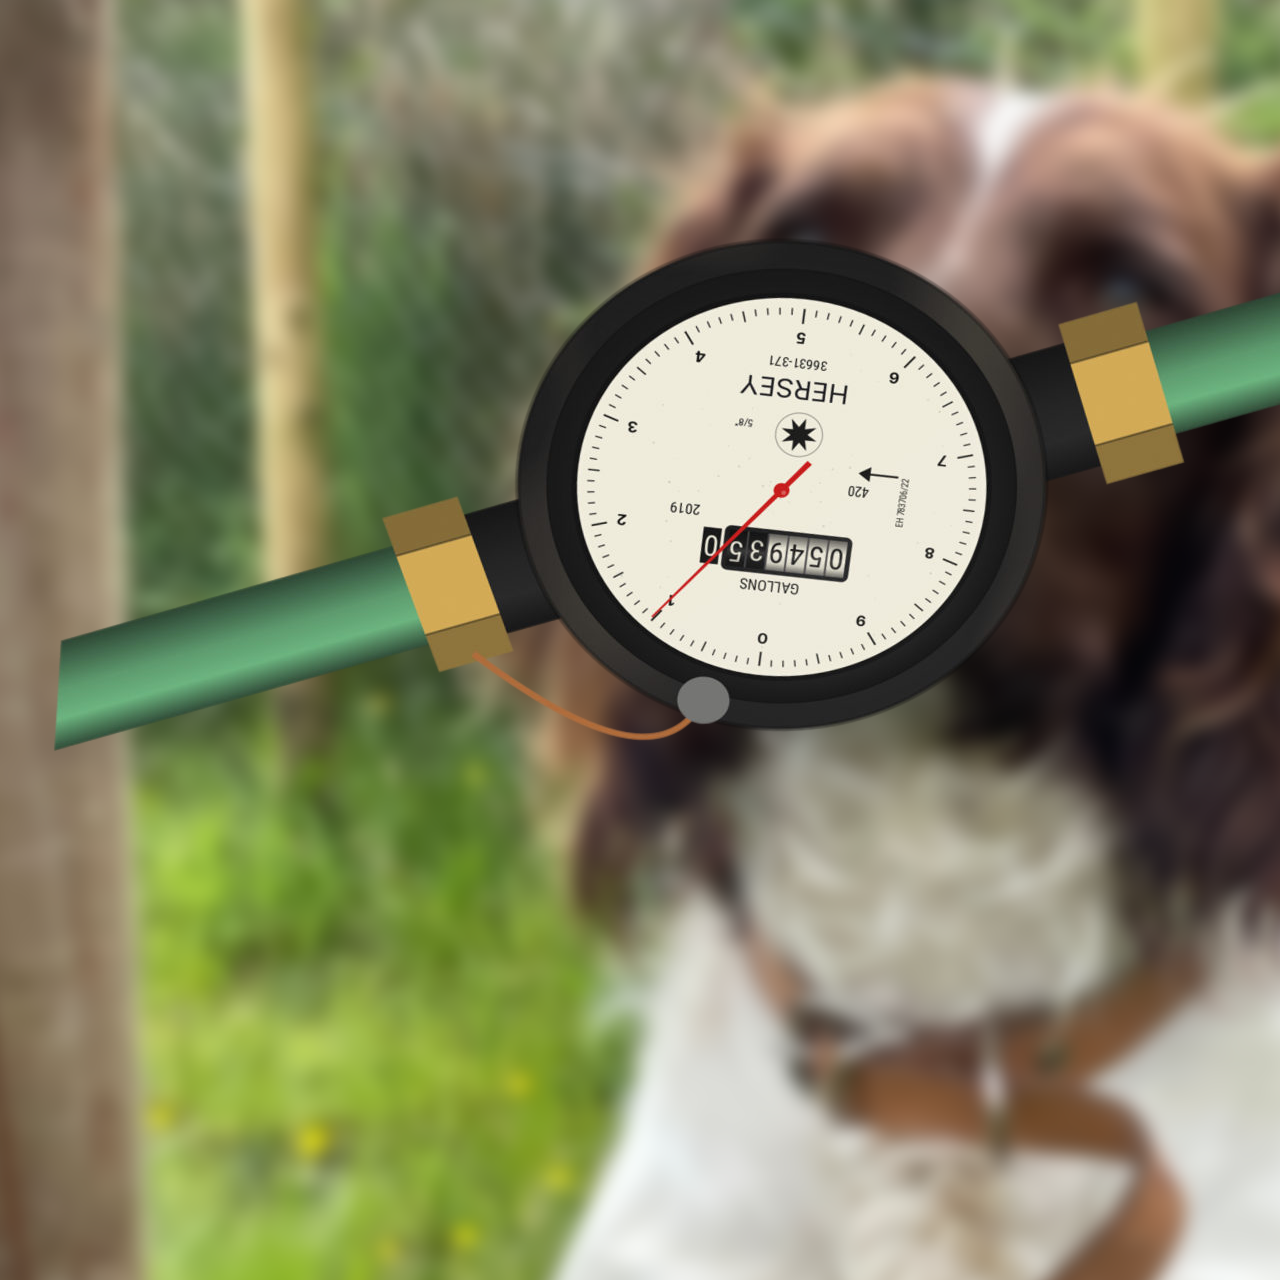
gal 549351.0
